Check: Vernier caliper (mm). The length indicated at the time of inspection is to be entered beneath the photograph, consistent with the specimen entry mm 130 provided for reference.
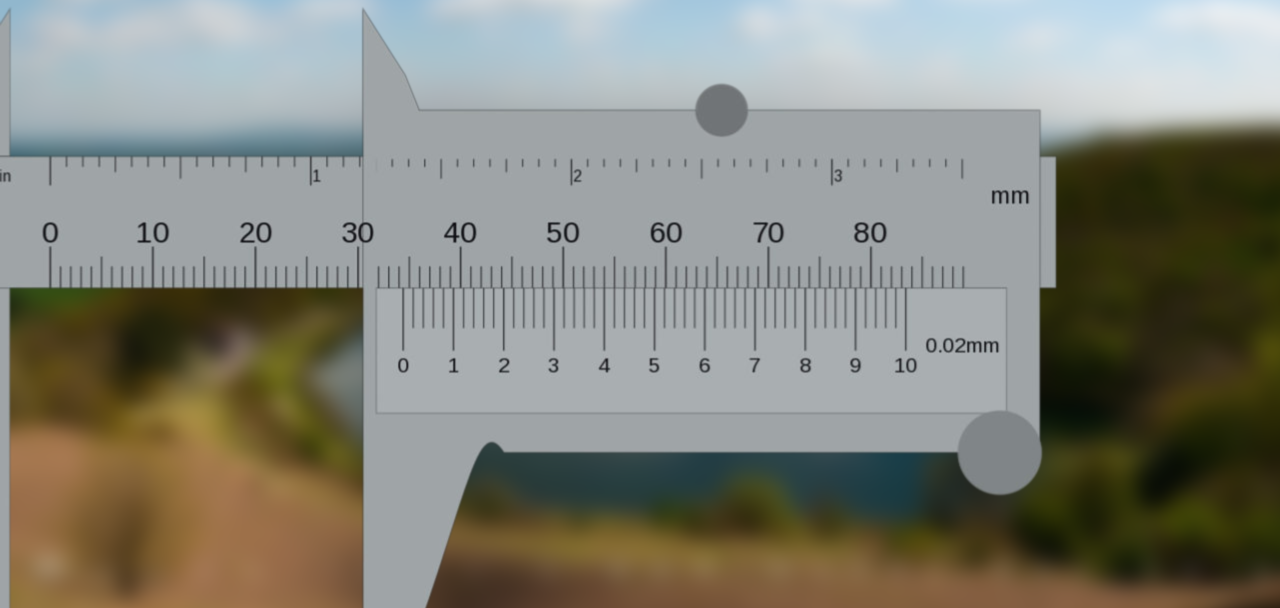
mm 34.4
